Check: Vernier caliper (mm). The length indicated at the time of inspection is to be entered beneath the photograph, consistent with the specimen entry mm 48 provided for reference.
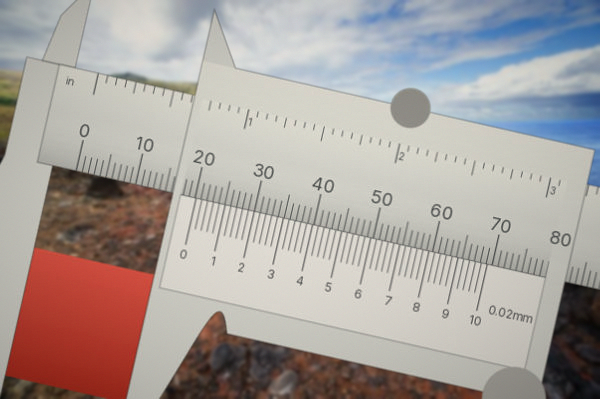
mm 20.2
